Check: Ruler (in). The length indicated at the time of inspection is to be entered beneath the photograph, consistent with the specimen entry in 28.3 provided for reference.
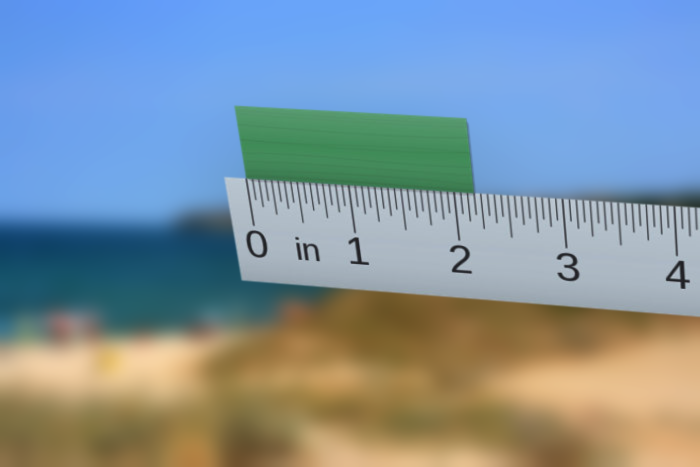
in 2.1875
